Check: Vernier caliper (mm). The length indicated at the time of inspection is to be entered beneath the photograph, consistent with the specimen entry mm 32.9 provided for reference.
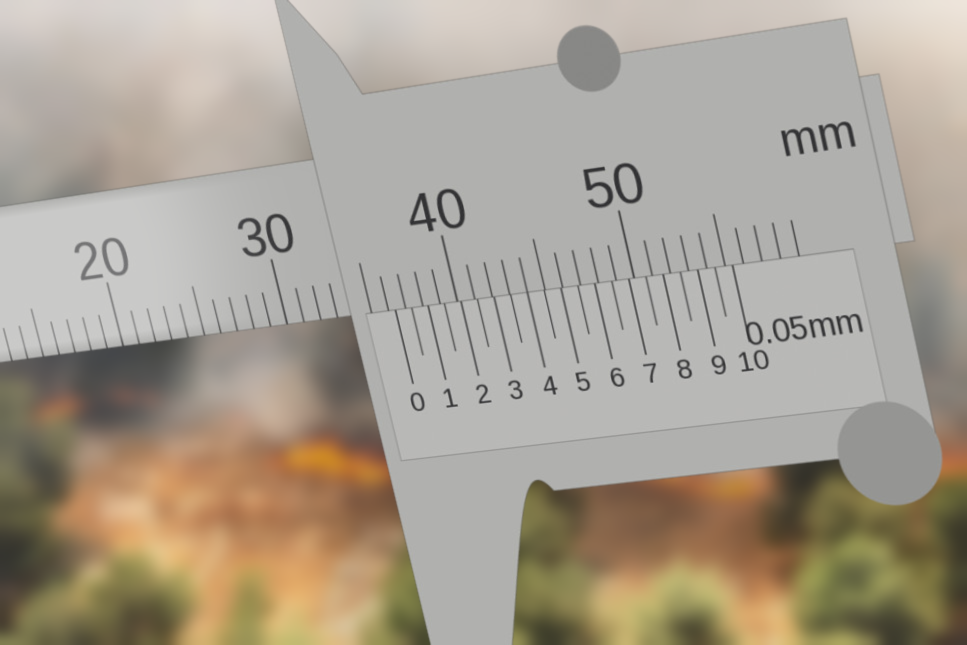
mm 36.4
